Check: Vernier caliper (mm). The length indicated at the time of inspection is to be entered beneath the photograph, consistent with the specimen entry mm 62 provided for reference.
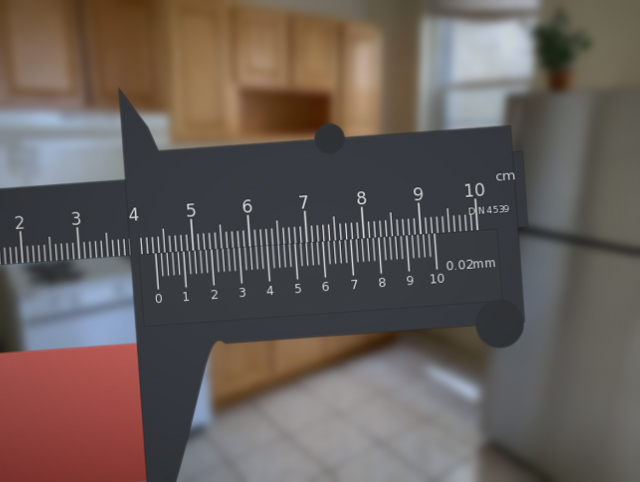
mm 43.4
